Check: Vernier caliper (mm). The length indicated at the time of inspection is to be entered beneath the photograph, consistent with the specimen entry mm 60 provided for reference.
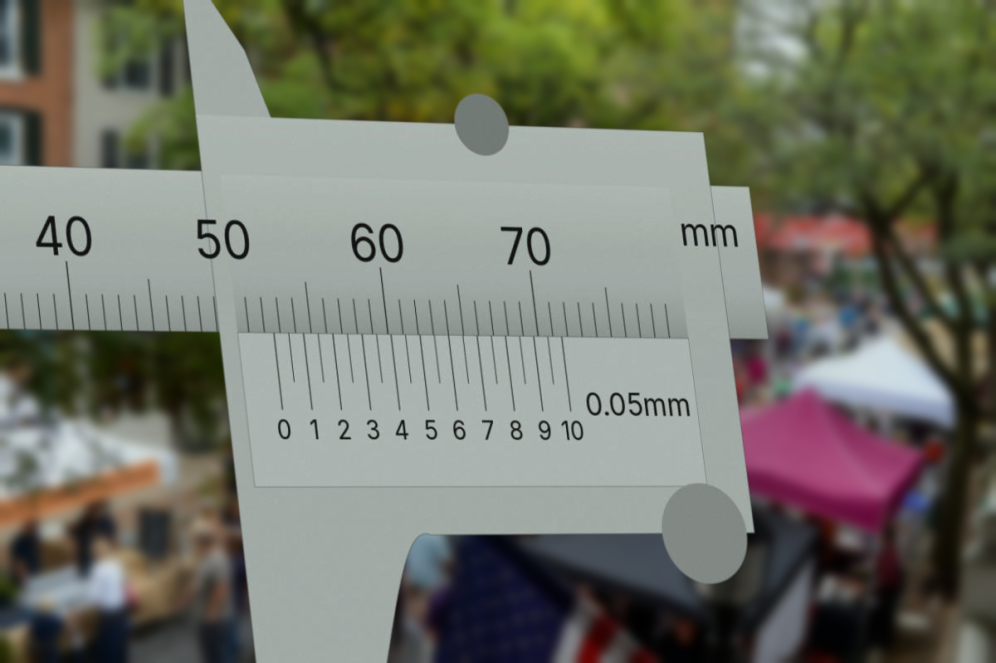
mm 52.6
